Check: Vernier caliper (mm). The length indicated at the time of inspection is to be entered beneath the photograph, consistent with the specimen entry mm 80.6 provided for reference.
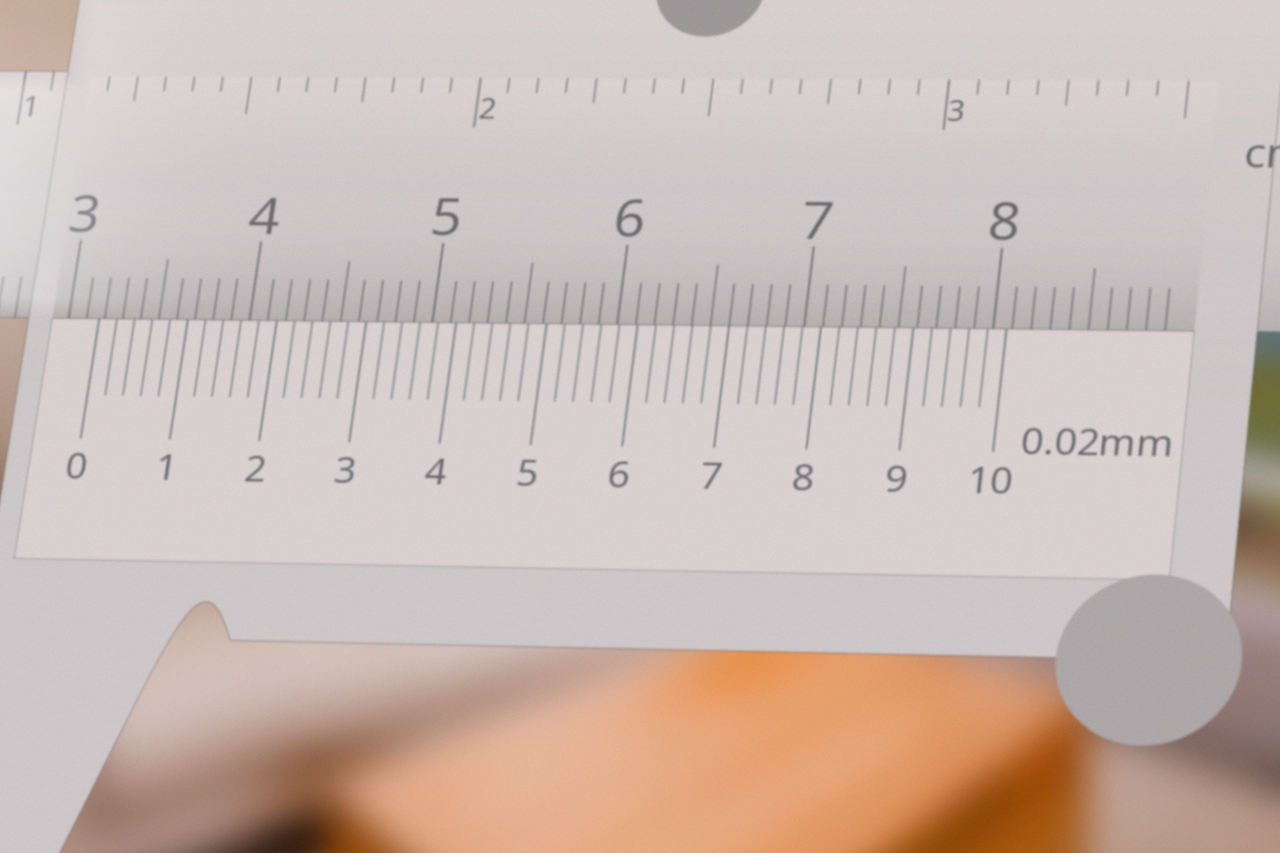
mm 31.7
